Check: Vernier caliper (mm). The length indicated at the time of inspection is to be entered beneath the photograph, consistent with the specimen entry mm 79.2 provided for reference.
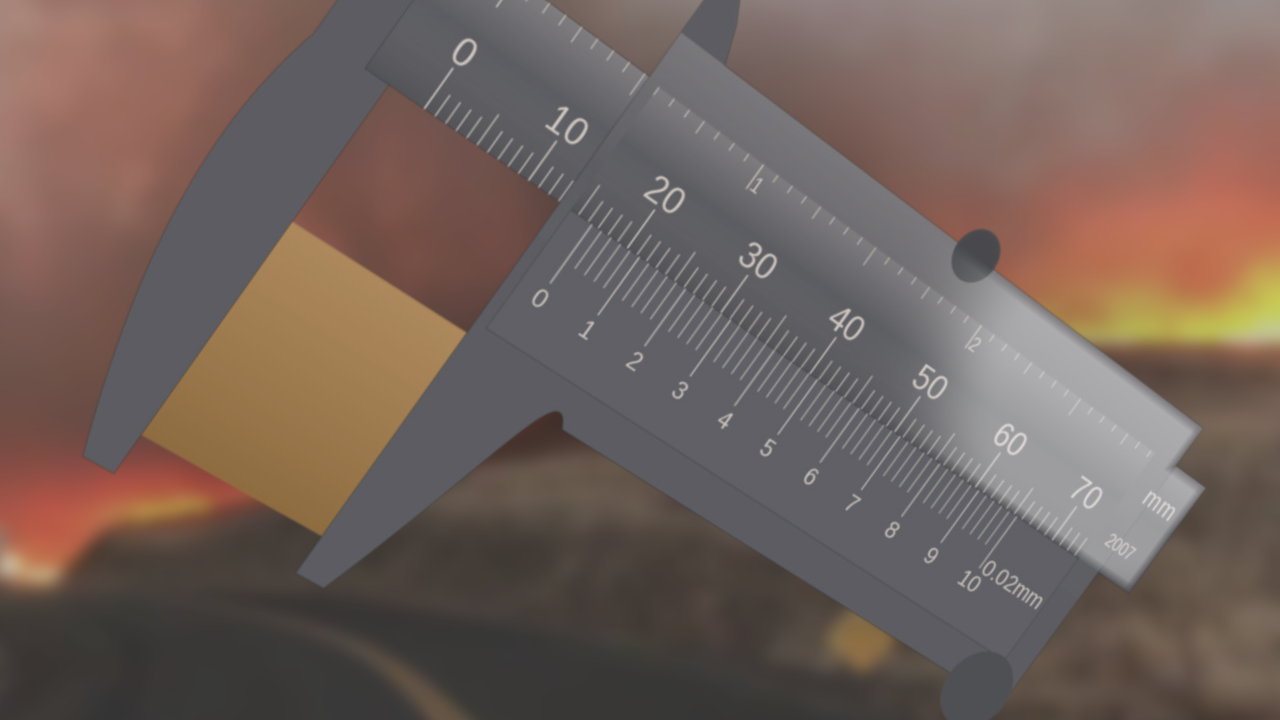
mm 16.4
